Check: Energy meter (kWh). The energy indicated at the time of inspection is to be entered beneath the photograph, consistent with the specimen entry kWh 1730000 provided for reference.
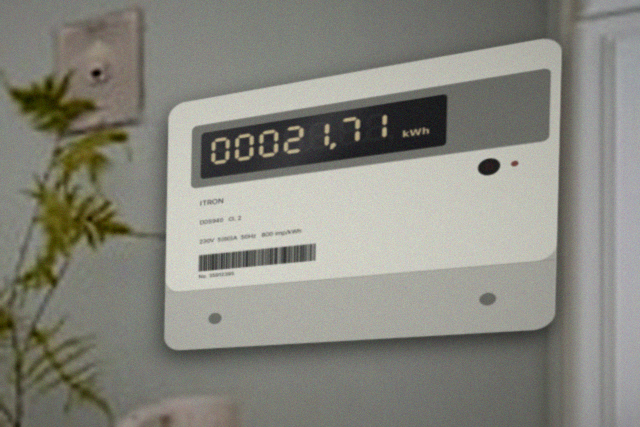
kWh 21.71
